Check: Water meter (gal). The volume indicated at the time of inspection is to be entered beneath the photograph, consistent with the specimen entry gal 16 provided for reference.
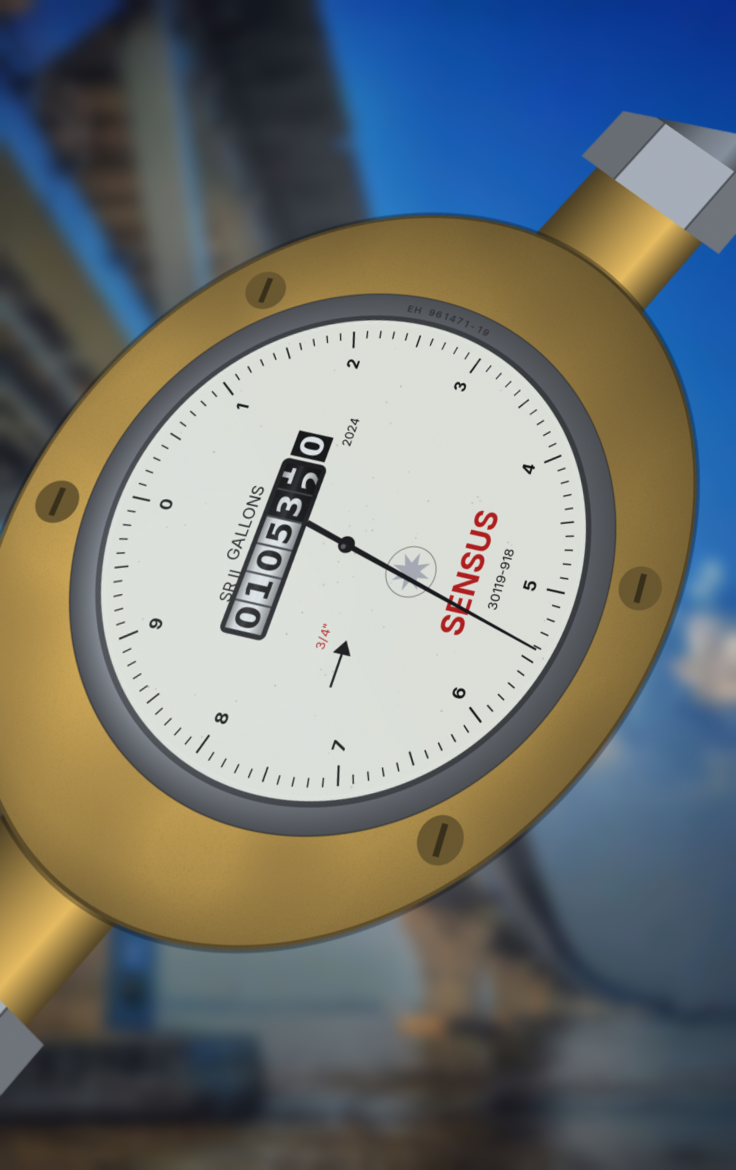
gal 105315.4
